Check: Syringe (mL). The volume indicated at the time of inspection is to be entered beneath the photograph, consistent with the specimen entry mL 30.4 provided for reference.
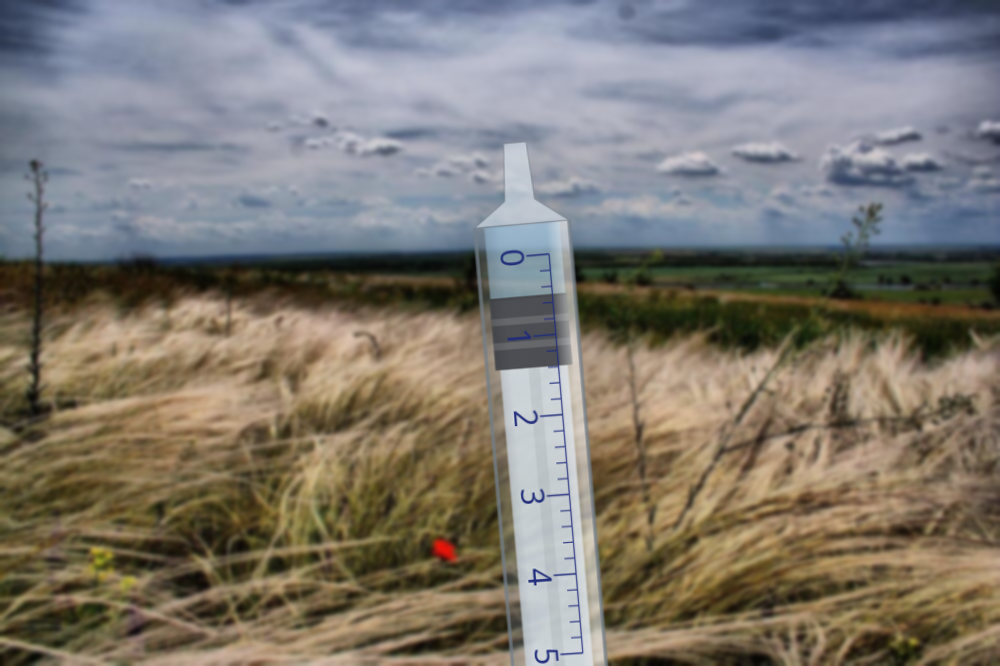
mL 0.5
